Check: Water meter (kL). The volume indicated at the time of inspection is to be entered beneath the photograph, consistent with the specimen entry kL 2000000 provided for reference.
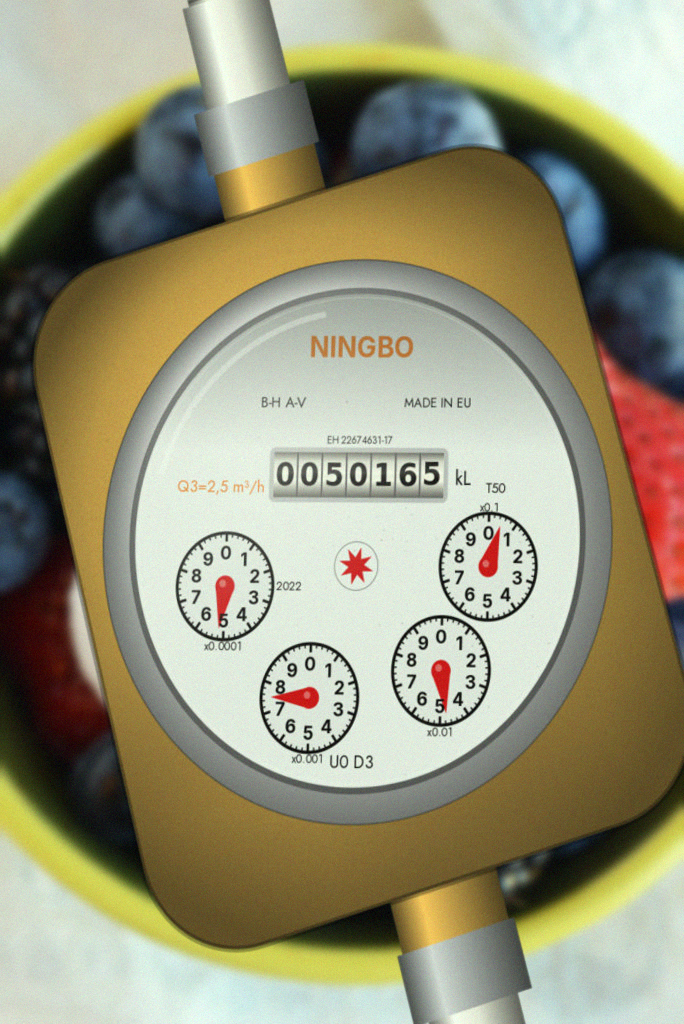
kL 50165.0475
